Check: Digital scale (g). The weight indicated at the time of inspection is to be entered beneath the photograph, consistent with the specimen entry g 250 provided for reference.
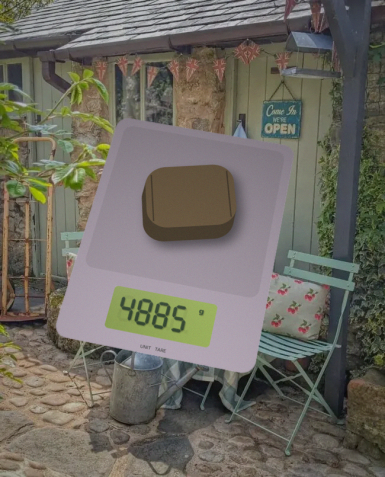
g 4885
